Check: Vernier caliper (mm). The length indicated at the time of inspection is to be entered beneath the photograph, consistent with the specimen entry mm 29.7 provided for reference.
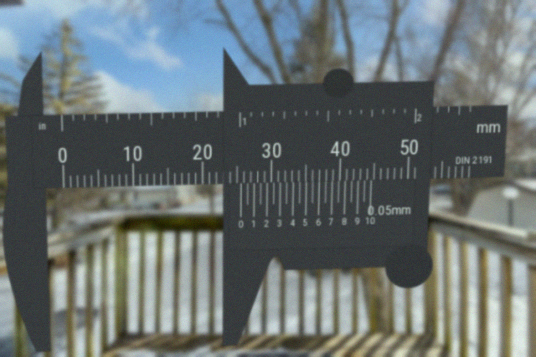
mm 25.6
